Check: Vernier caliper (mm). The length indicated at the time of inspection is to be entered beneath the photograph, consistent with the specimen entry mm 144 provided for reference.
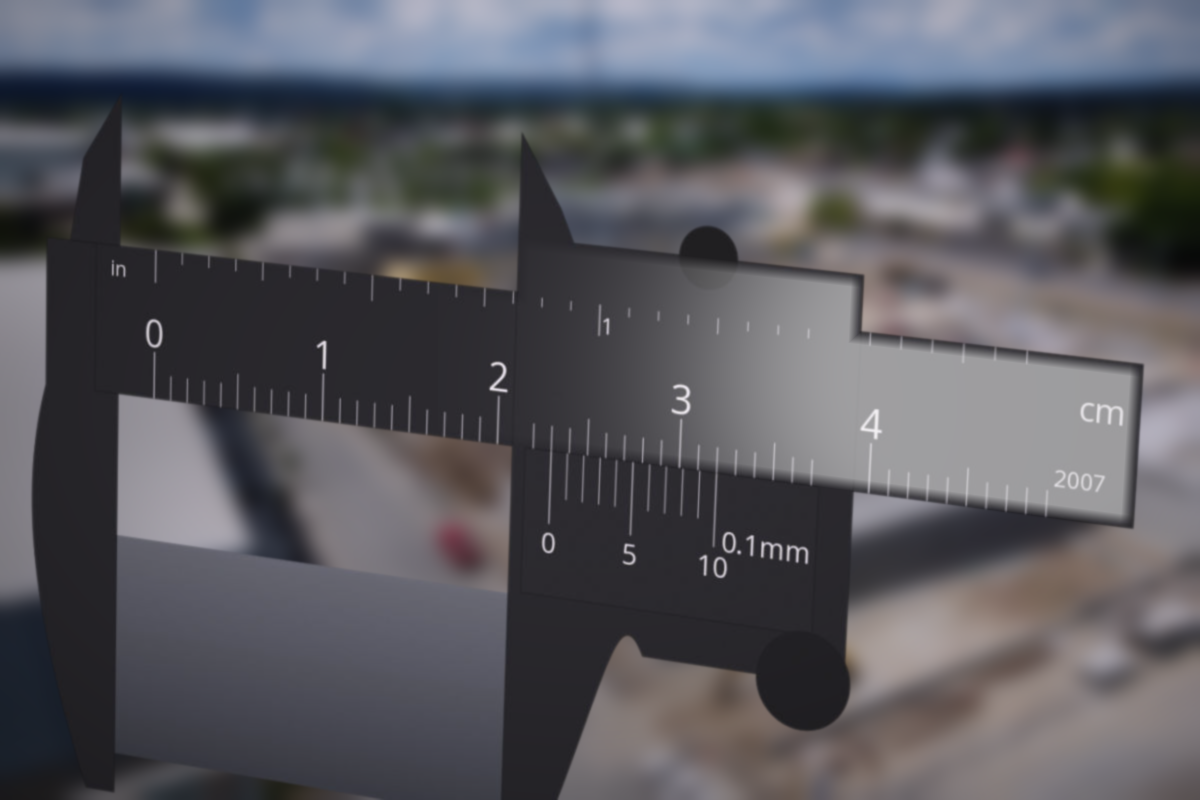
mm 23.0
